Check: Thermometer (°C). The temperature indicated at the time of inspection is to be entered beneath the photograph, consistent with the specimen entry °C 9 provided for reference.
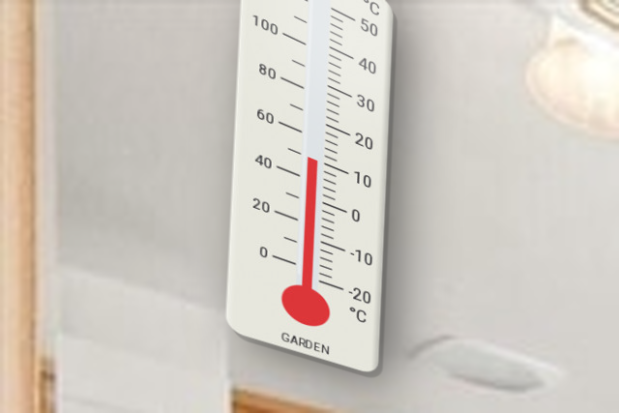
°C 10
